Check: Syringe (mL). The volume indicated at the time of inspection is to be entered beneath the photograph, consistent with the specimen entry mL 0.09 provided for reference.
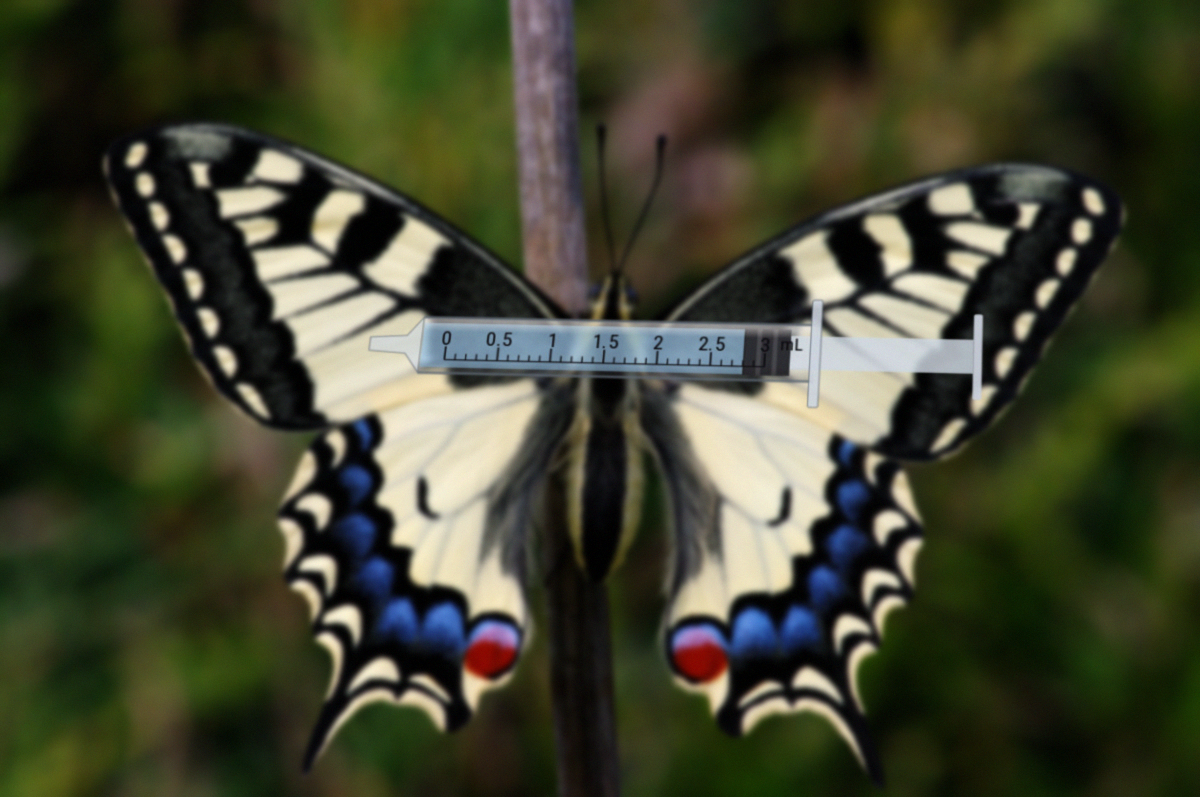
mL 2.8
